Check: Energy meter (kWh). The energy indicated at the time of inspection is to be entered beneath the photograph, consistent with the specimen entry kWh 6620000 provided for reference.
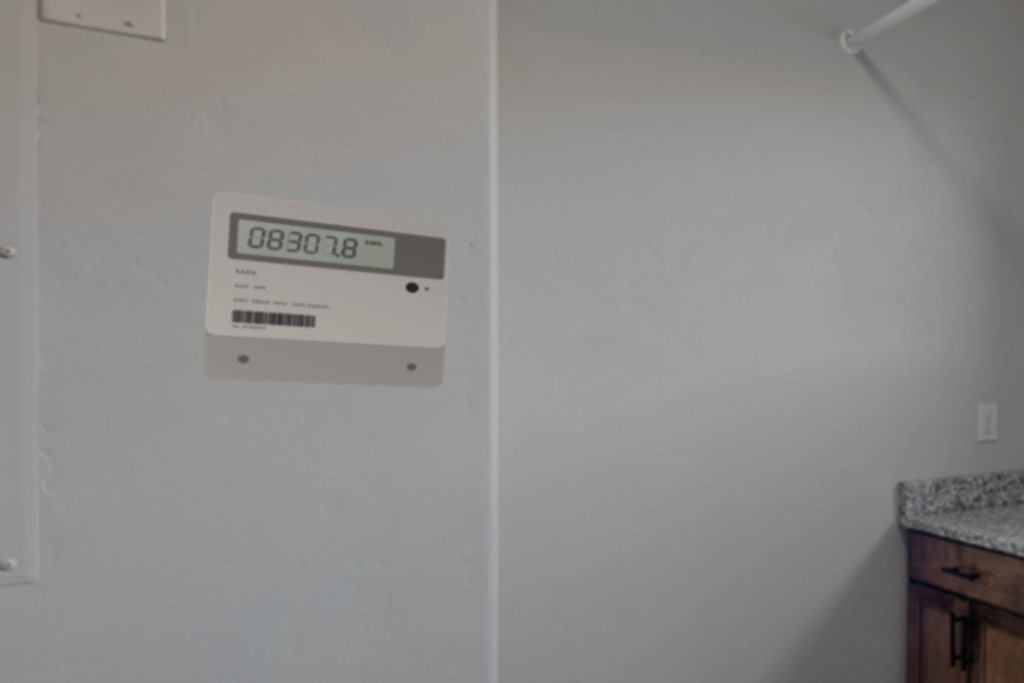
kWh 8307.8
